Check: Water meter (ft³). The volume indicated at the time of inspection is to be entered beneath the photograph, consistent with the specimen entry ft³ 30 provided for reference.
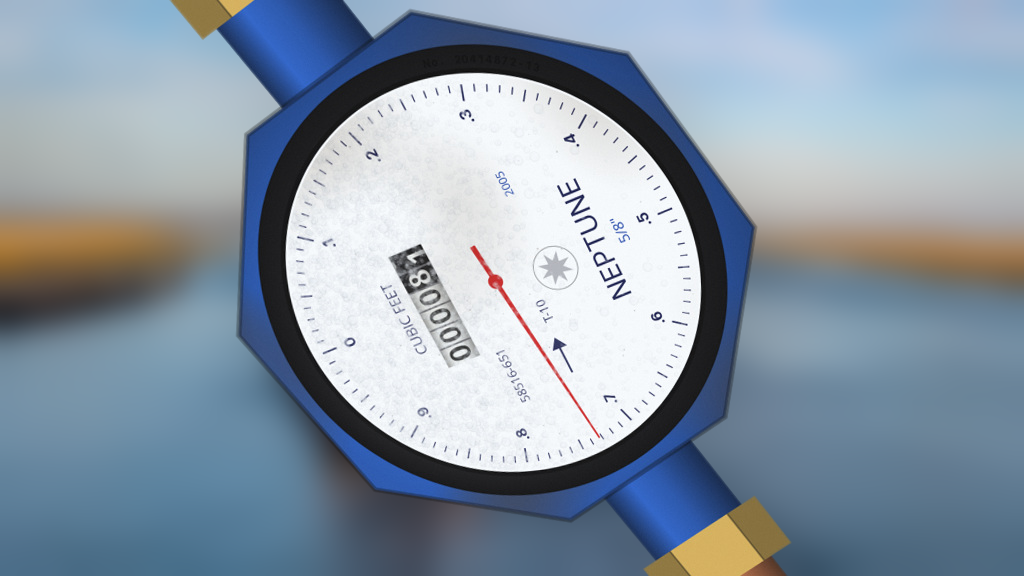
ft³ 80.73
